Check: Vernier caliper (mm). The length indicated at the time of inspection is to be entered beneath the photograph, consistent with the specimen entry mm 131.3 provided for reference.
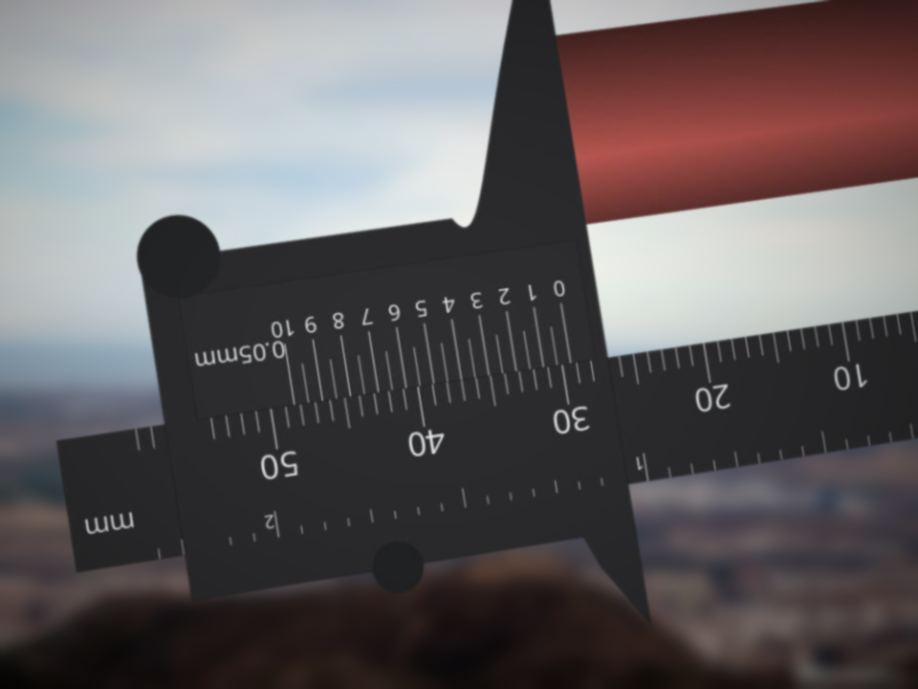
mm 29.4
